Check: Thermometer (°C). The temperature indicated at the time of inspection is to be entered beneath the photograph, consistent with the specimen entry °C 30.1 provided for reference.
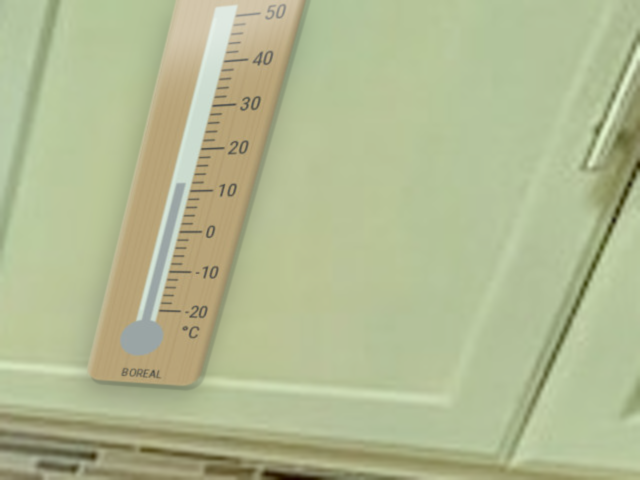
°C 12
